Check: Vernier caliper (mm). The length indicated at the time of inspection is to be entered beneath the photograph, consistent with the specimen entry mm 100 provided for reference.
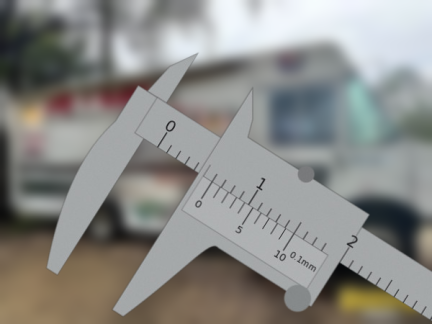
mm 6.0
